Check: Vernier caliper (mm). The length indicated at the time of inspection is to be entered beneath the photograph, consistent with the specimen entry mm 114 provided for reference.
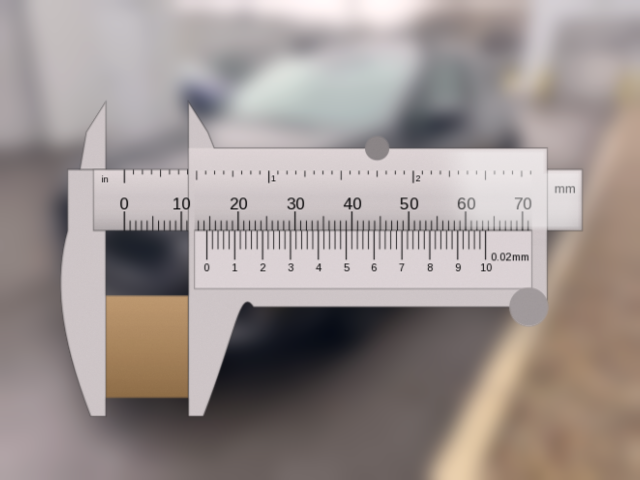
mm 14.5
